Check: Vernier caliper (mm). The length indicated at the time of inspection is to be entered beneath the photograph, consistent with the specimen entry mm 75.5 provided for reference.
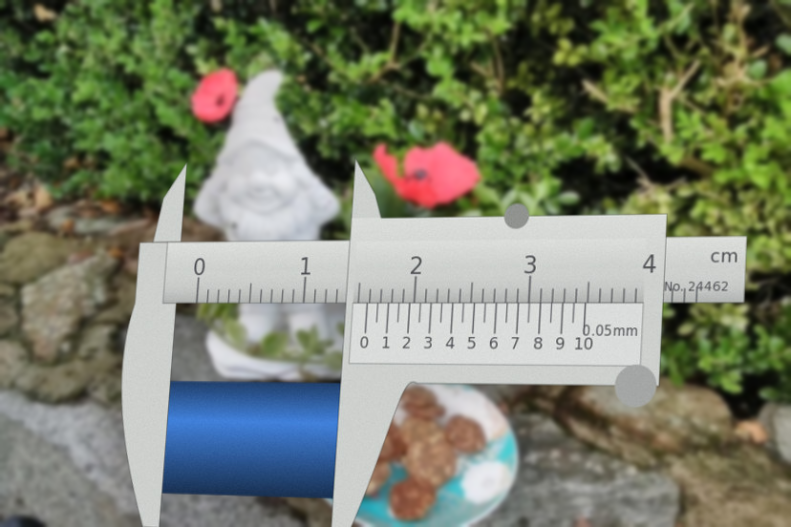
mm 15.8
